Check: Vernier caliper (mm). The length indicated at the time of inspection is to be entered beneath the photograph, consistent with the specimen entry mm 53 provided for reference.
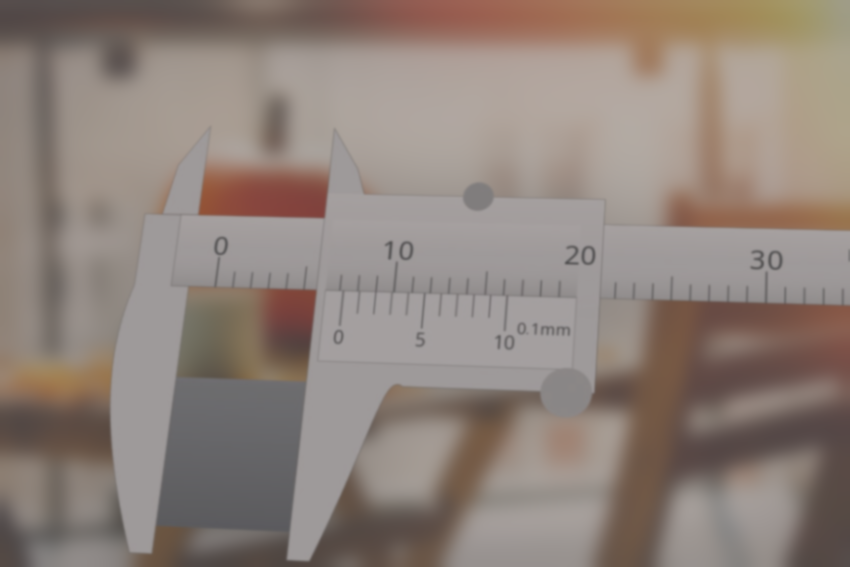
mm 7.2
